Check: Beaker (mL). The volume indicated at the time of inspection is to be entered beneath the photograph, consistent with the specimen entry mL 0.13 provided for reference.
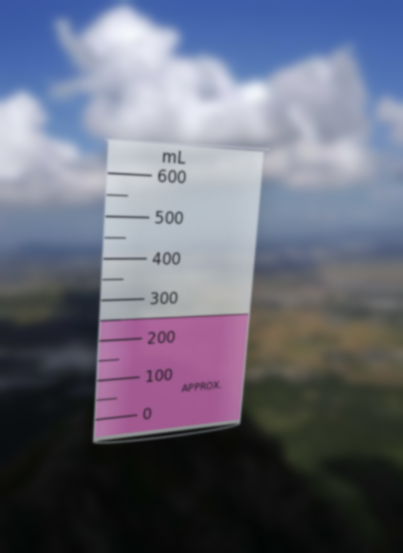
mL 250
